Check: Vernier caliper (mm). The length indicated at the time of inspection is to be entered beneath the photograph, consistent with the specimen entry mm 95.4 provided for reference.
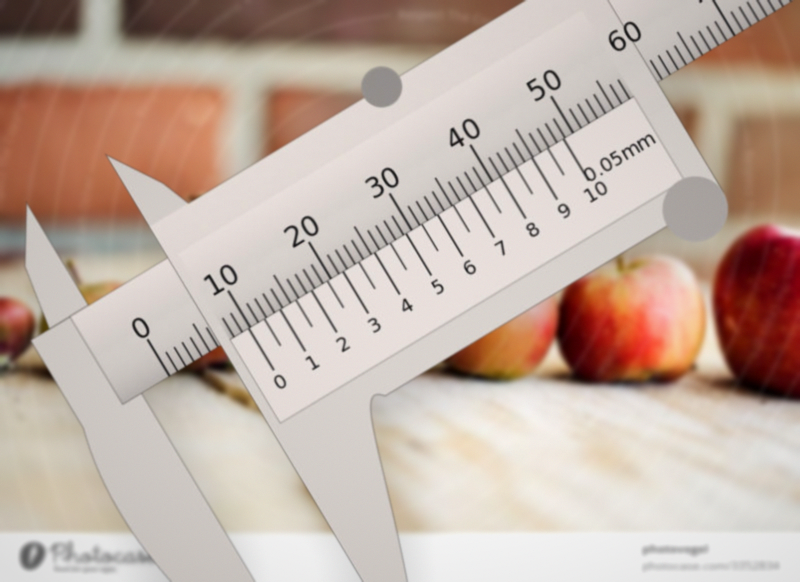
mm 9.8
